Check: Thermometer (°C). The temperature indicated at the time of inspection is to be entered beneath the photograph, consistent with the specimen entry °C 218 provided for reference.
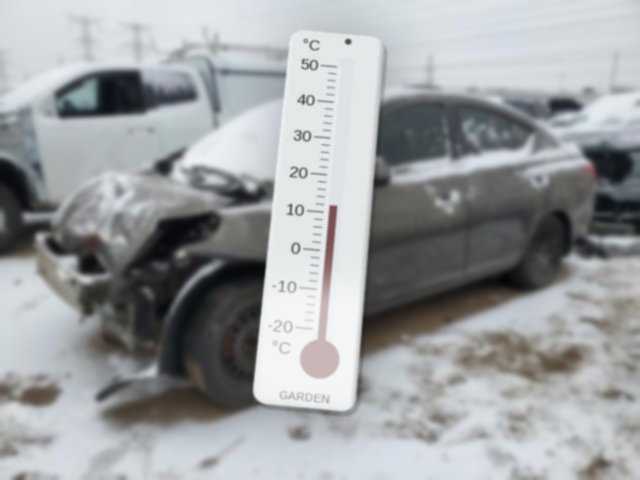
°C 12
